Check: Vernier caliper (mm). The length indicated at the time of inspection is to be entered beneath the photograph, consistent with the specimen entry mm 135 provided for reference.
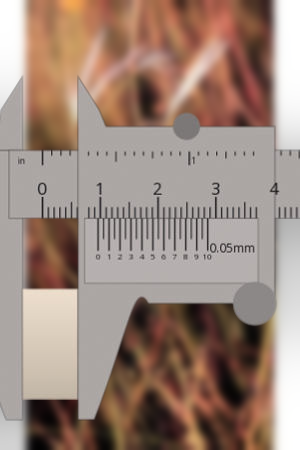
mm 9.6
